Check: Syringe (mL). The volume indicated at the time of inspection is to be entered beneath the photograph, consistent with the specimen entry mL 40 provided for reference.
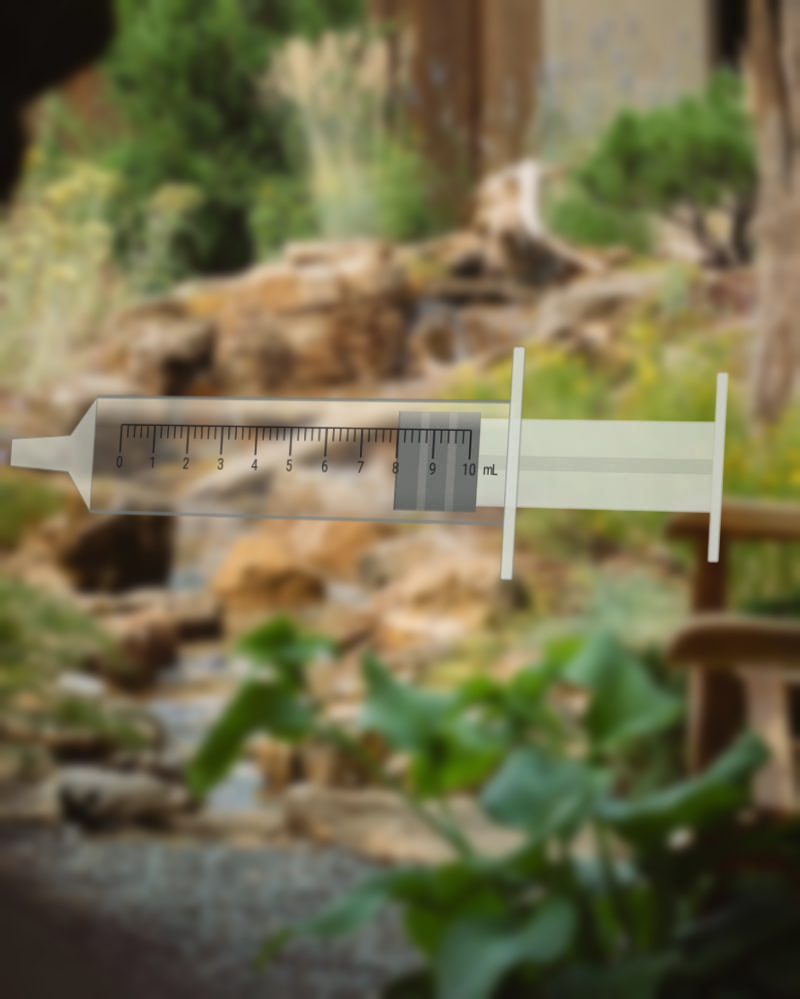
mL 8
